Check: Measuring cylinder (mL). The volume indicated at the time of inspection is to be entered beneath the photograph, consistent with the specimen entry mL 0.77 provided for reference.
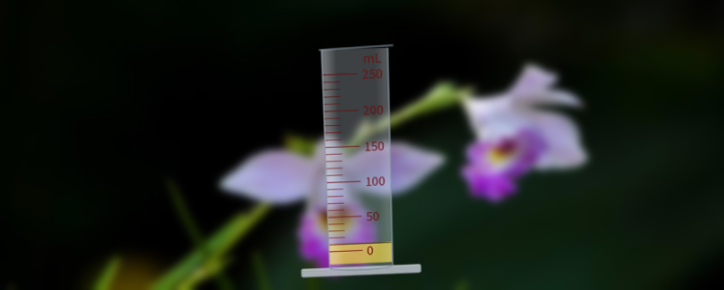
mL 10
